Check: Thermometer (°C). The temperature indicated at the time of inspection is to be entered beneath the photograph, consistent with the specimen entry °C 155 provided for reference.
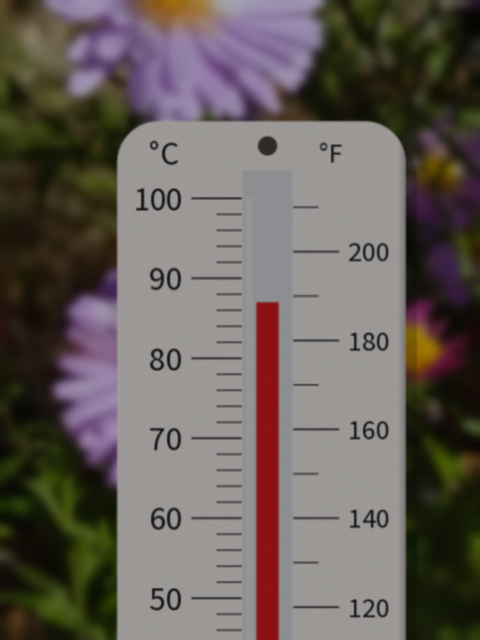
°C 87
